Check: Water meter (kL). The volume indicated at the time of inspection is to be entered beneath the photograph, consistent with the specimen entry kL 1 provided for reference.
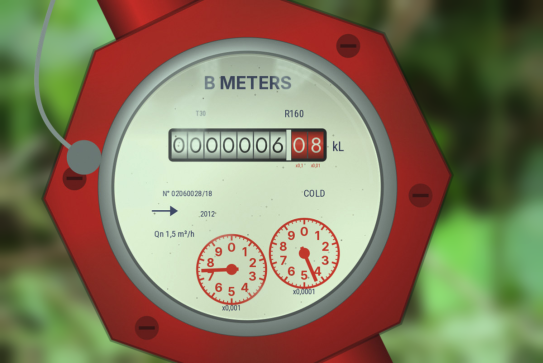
kL 6.0874
